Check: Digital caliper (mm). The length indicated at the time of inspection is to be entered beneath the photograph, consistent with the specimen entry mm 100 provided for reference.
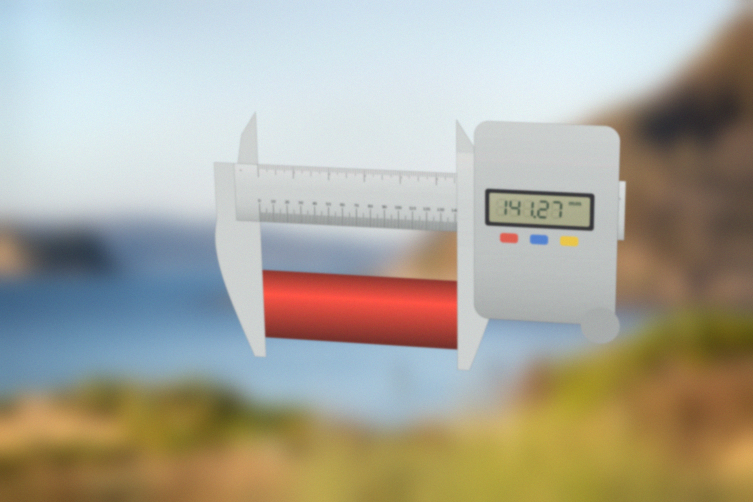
mm 141.27
